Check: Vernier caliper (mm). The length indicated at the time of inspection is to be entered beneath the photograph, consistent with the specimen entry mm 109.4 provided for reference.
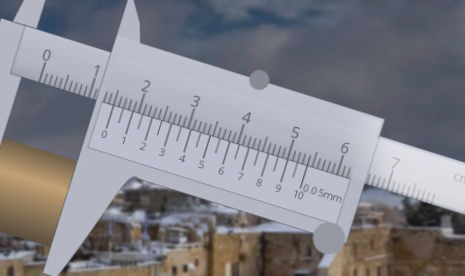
mm 15.0
